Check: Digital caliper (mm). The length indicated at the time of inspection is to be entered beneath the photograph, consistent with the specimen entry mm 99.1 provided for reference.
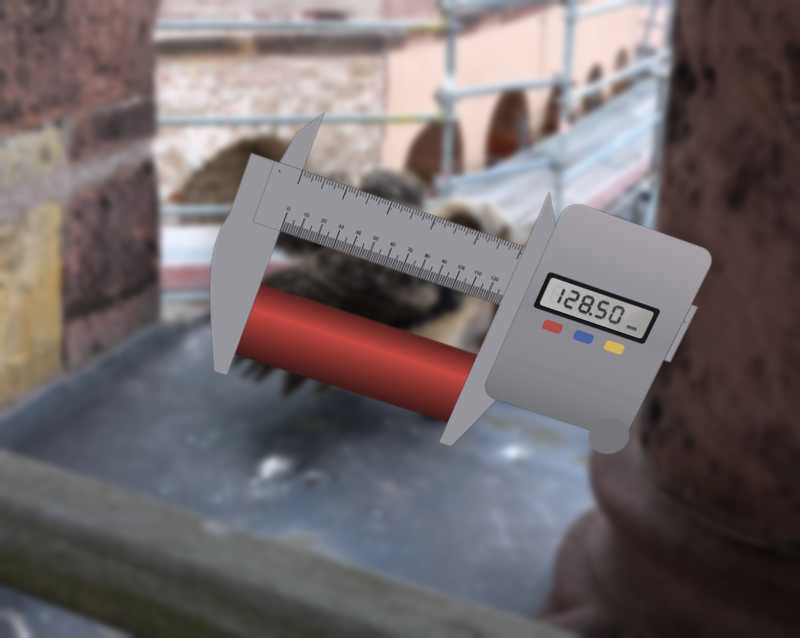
mm 128.50
